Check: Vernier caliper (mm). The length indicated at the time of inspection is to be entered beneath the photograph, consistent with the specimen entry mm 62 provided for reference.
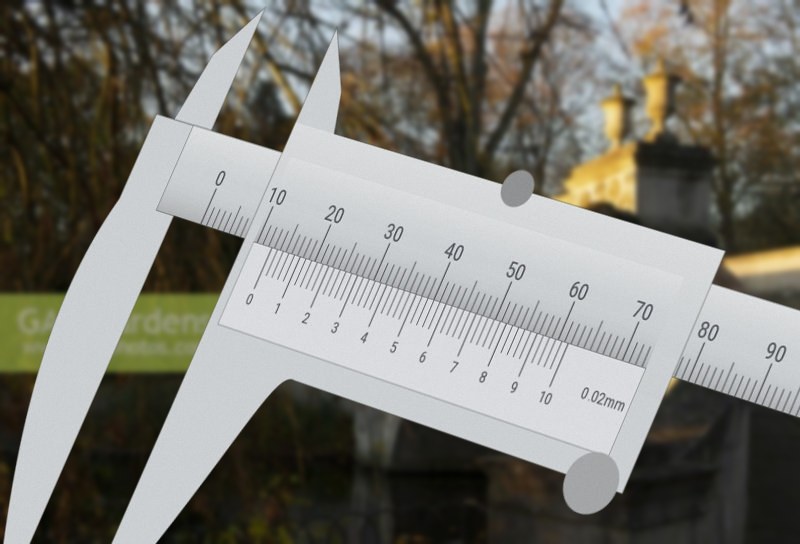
mm 12.6
